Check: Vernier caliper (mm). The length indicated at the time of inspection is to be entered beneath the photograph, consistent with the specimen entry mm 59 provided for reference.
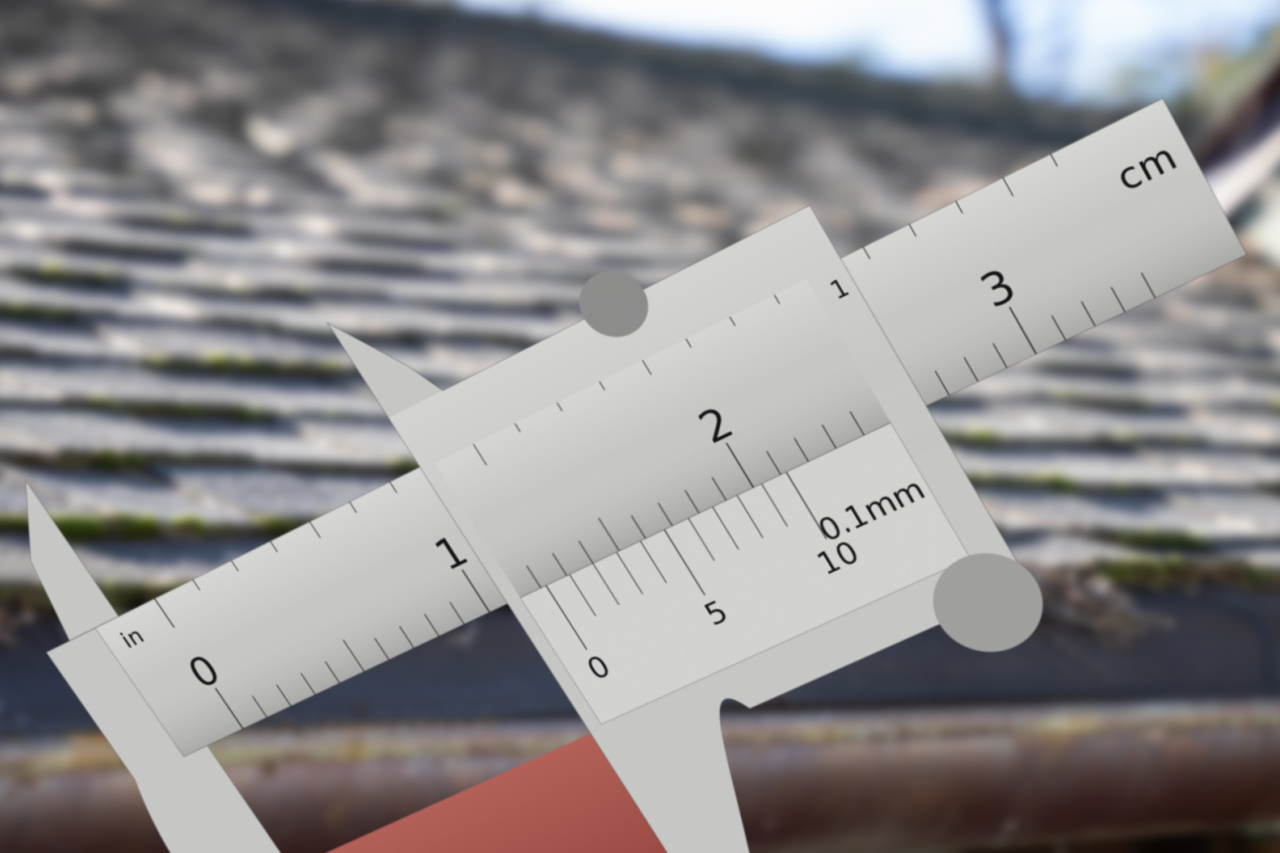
mm 12.2
